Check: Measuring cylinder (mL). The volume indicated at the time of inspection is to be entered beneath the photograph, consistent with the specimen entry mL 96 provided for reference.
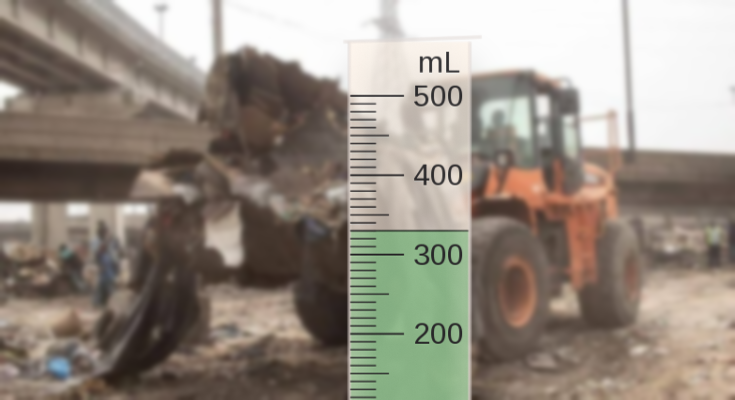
mL 330
